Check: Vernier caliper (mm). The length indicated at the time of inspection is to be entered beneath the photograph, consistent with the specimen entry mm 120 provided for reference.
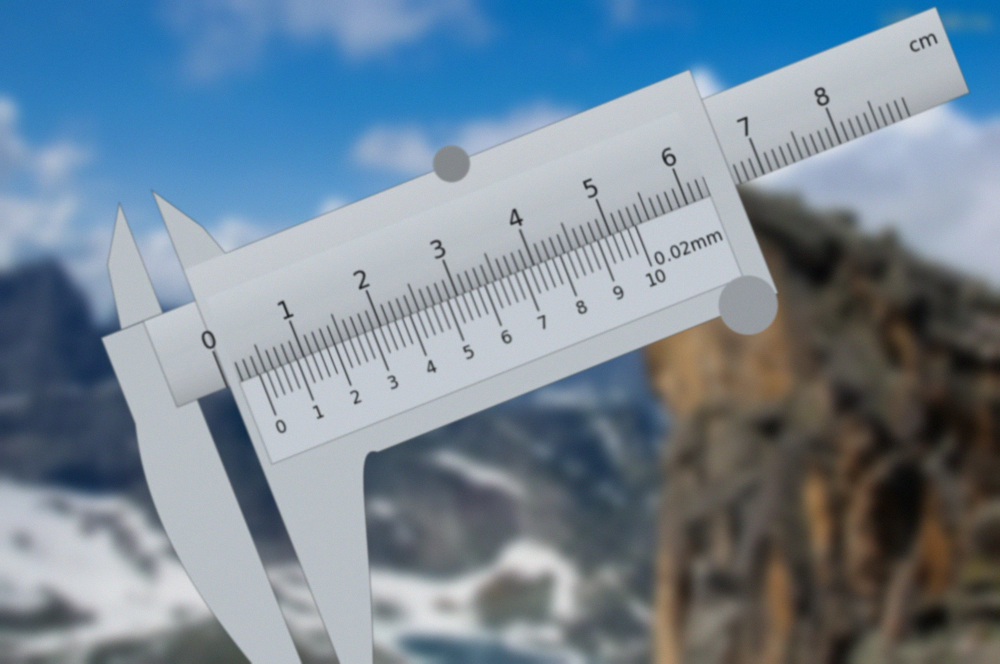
mm 4.2
